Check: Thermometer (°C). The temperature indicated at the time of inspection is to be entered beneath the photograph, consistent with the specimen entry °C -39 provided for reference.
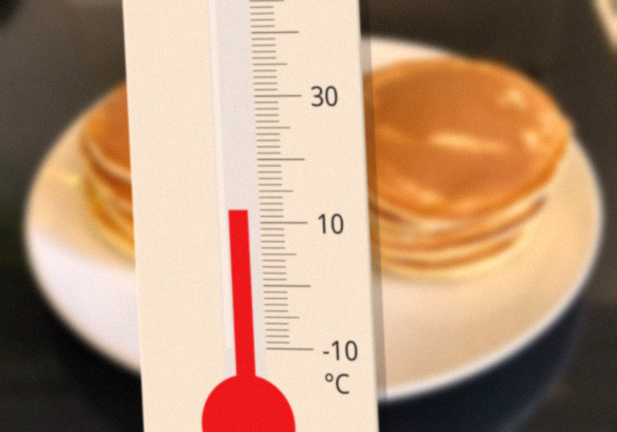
°C 12
